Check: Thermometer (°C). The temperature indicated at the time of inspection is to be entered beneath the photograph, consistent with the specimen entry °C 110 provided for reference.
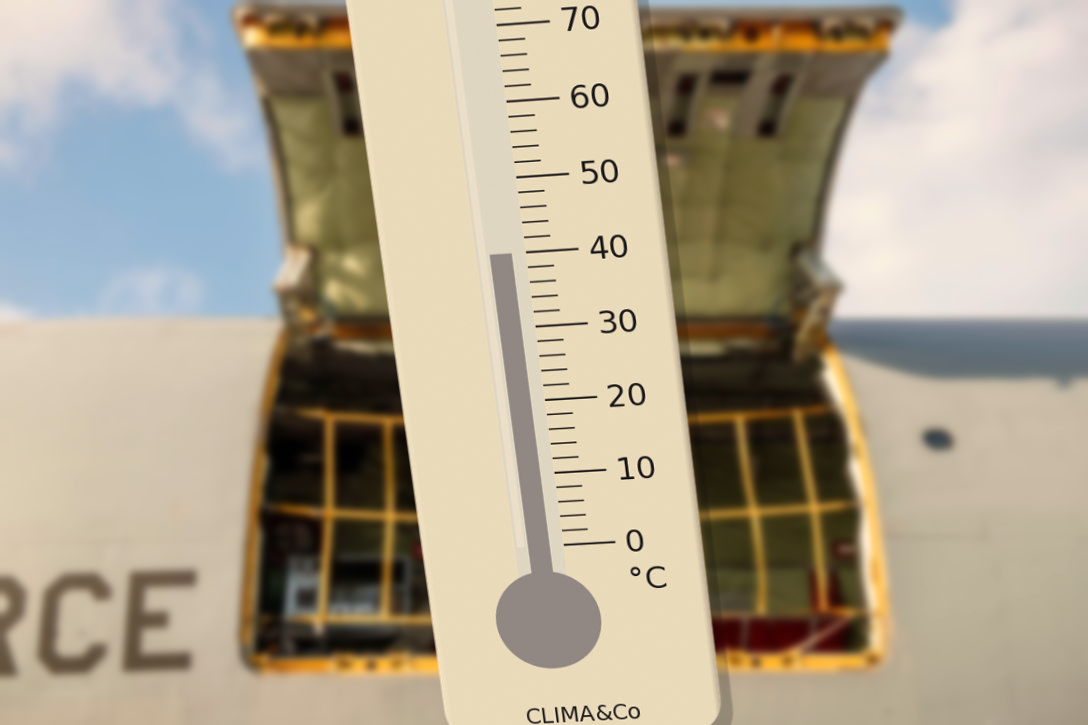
°C 40
